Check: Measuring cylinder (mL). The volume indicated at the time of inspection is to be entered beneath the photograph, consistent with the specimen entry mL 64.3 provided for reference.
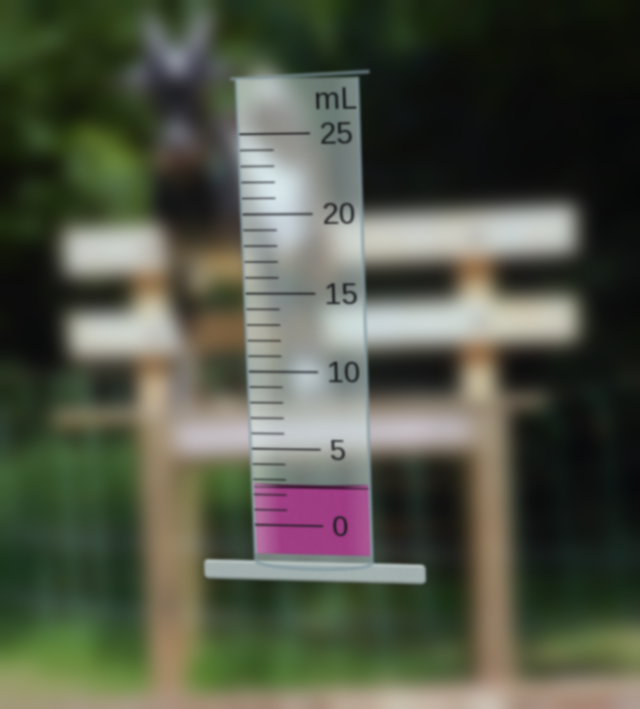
mL 2.5
